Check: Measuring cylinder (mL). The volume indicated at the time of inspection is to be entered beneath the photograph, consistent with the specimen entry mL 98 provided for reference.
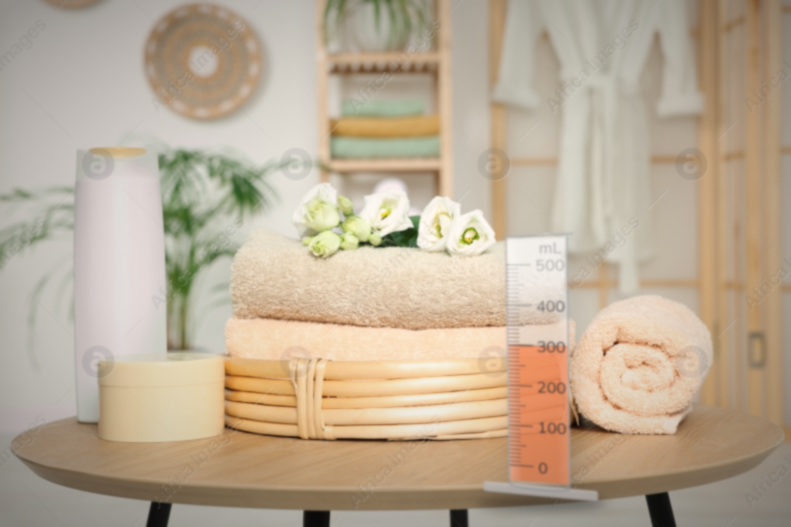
mL 300
